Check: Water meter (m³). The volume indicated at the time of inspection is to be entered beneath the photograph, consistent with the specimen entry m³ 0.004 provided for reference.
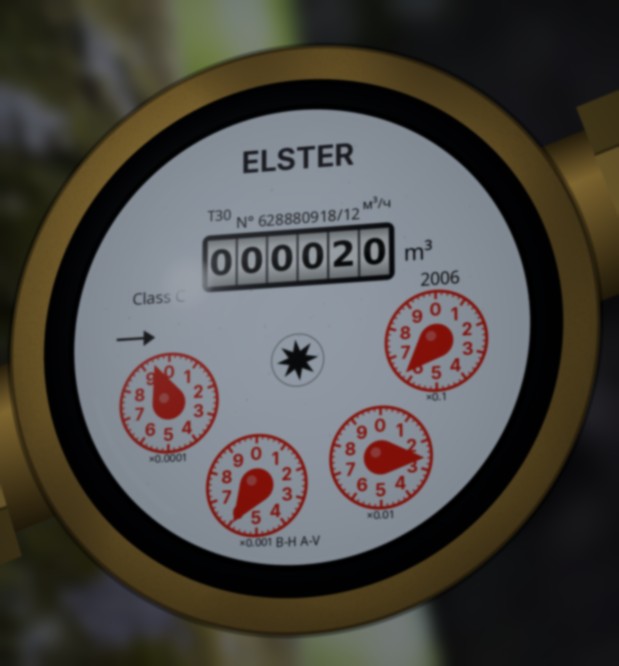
m³ 20.6259
